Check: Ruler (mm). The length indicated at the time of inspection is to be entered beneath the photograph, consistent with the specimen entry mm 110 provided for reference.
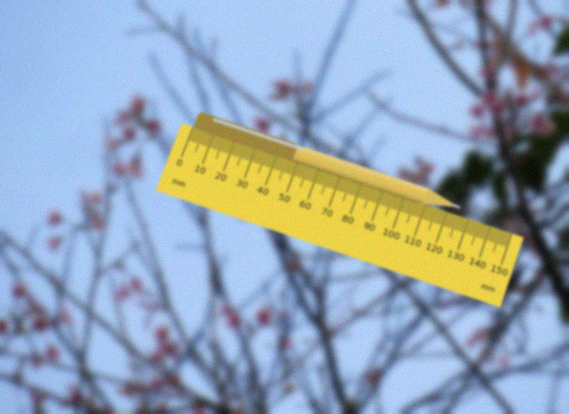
mm 125
